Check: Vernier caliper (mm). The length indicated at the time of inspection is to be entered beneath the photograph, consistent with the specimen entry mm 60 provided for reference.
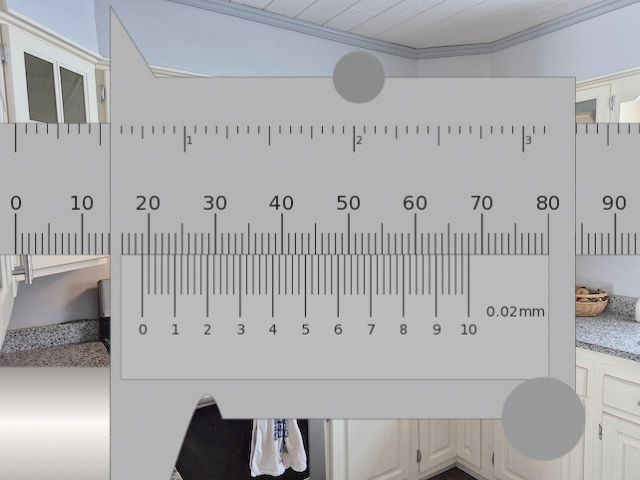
mm 19.0
